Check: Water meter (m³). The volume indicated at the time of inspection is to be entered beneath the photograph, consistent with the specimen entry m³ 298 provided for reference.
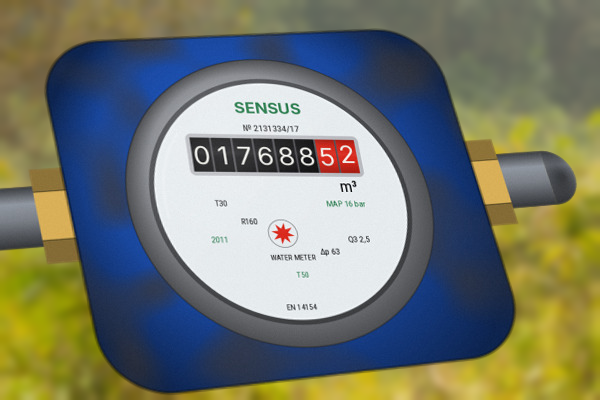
m³ 17688.52
